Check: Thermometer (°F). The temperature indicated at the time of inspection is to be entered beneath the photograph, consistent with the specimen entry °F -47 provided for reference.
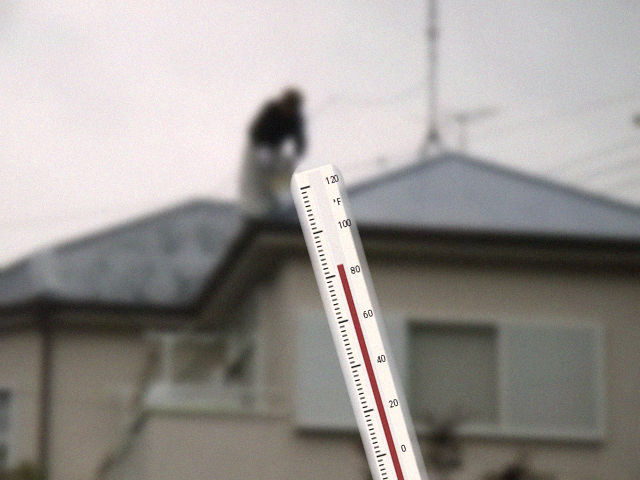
°F 84
